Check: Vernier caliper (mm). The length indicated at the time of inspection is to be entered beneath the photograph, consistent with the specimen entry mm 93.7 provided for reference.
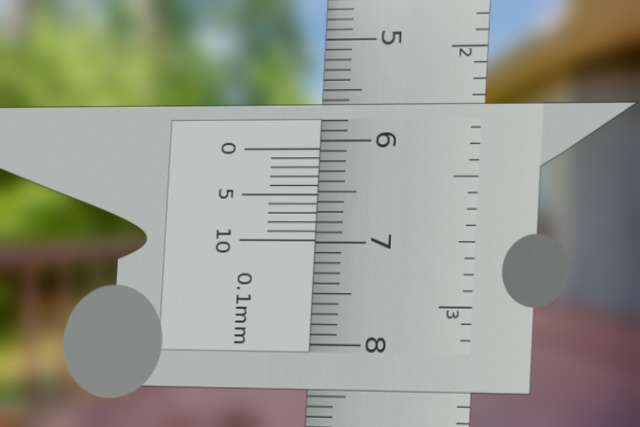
mm 60.8
